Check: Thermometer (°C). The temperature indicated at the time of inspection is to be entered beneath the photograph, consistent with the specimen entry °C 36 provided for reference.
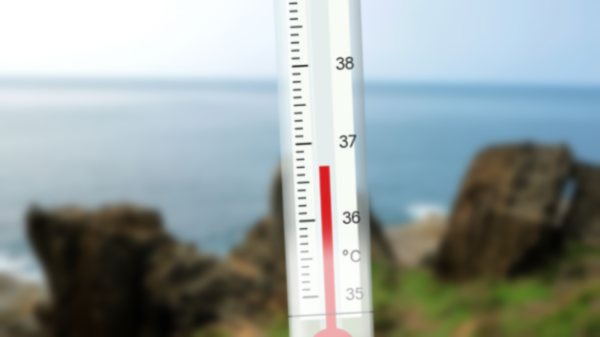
°C 36.7
